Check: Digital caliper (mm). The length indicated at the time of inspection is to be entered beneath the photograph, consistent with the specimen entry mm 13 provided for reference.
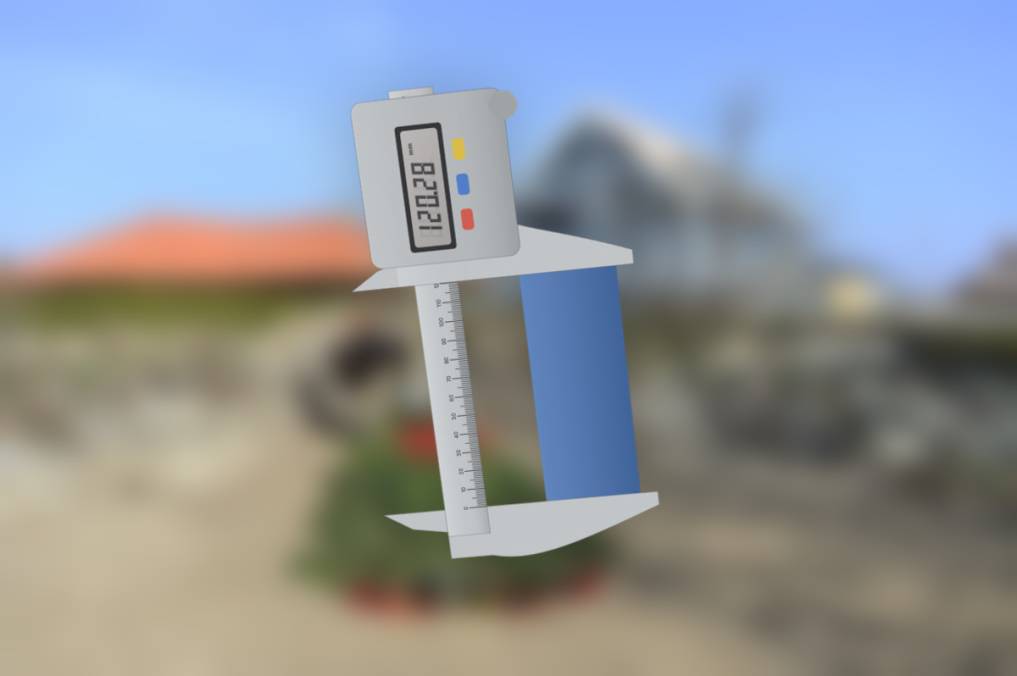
mm 120.28
